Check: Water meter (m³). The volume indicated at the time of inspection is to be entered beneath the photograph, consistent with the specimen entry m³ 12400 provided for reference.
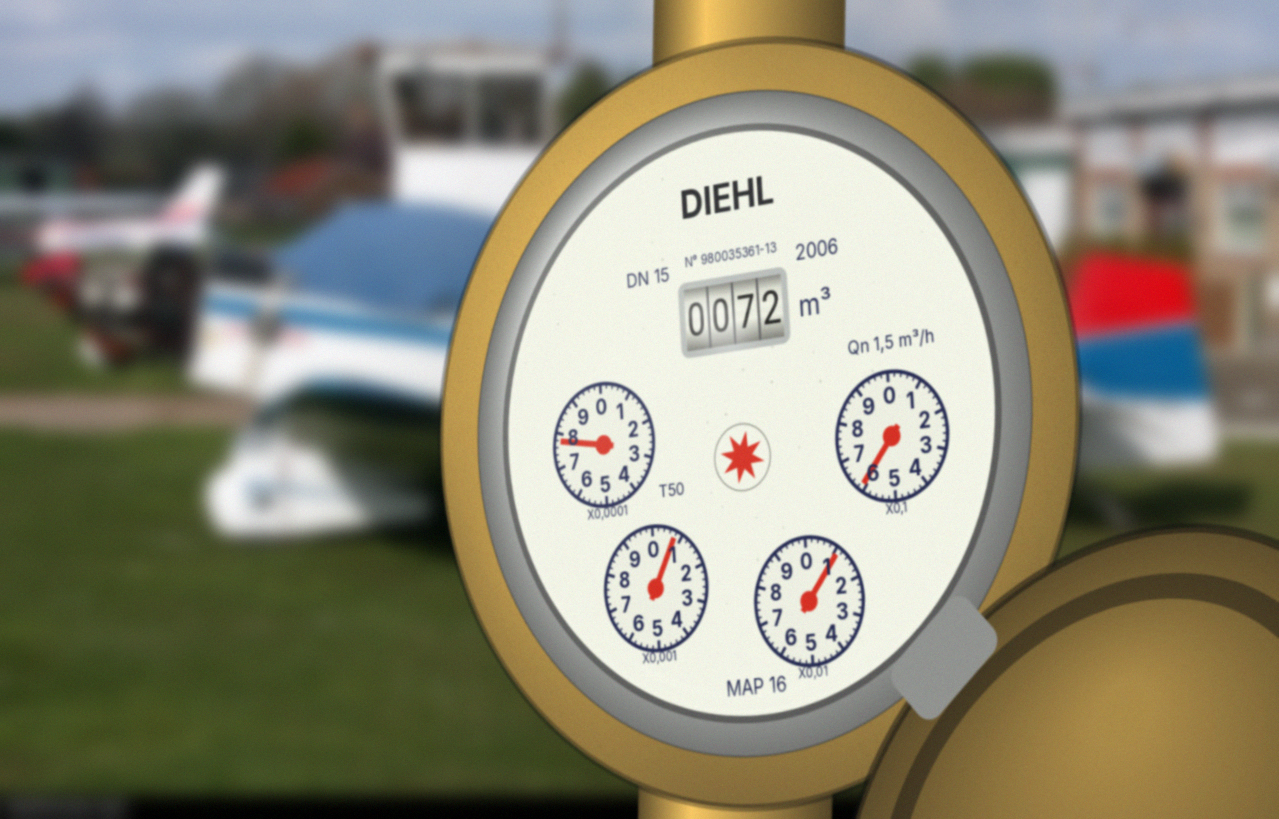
m³ 72.6107
